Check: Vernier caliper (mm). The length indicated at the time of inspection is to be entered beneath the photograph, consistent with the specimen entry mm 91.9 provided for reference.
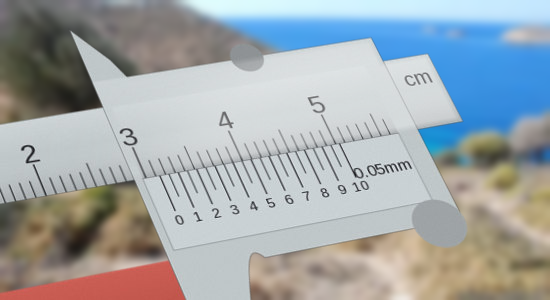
mm 31.4
